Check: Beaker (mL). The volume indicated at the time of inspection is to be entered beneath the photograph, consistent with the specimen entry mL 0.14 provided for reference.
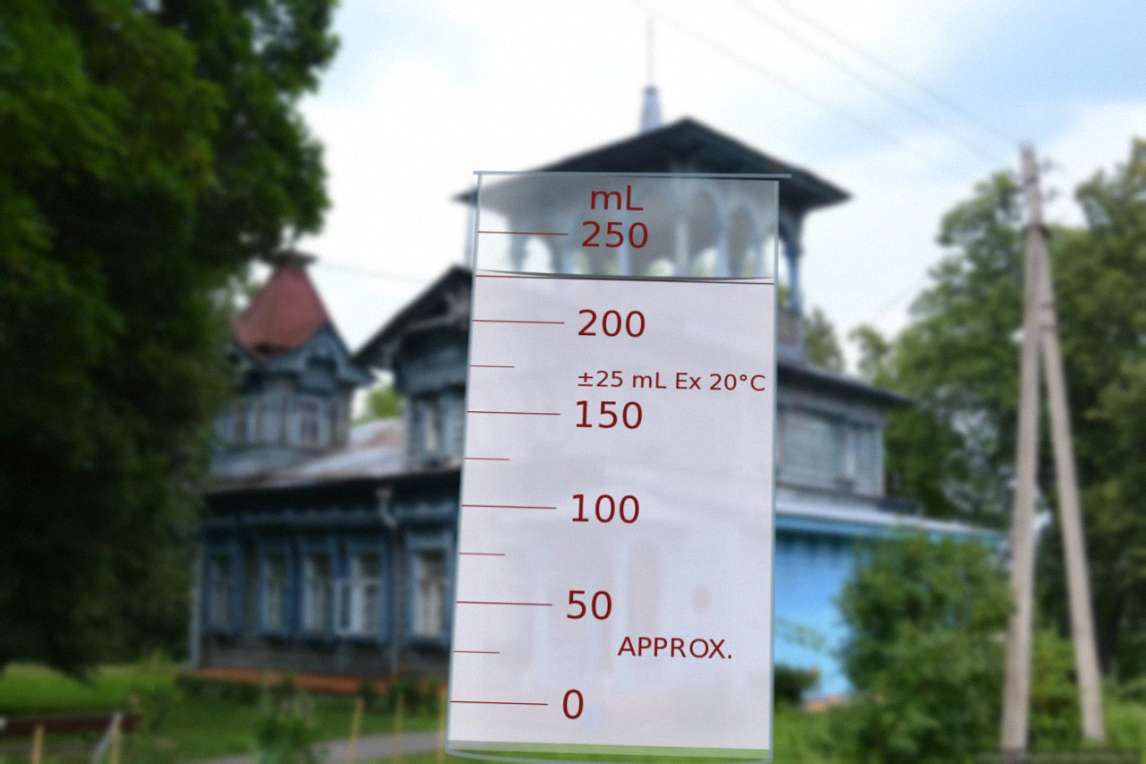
mL 225
